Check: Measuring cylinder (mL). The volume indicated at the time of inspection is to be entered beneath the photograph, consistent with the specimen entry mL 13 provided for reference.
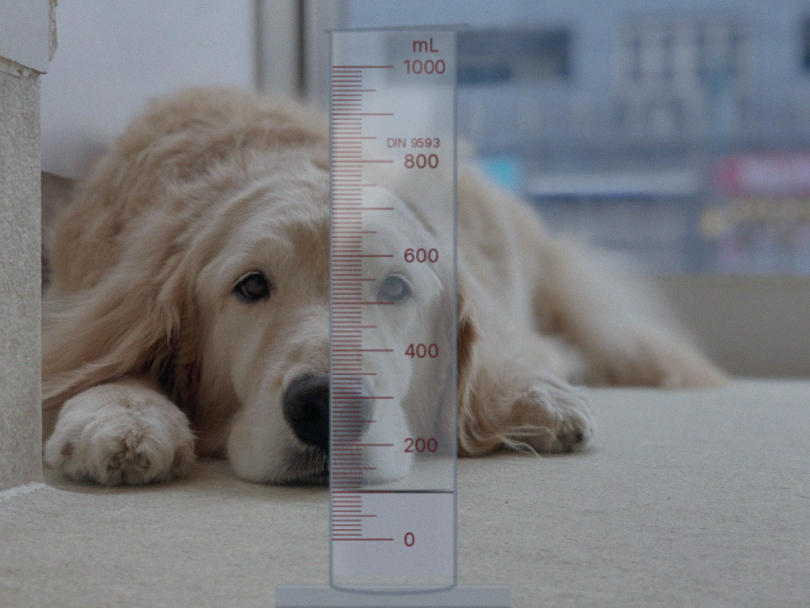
mL 100
